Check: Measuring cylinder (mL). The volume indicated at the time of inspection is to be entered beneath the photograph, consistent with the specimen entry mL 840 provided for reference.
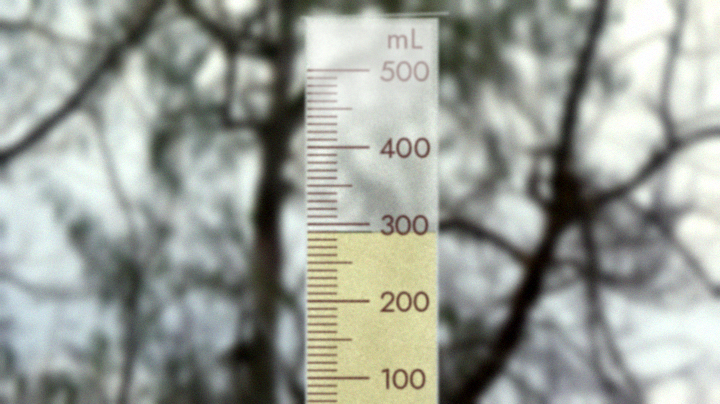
mL 290
